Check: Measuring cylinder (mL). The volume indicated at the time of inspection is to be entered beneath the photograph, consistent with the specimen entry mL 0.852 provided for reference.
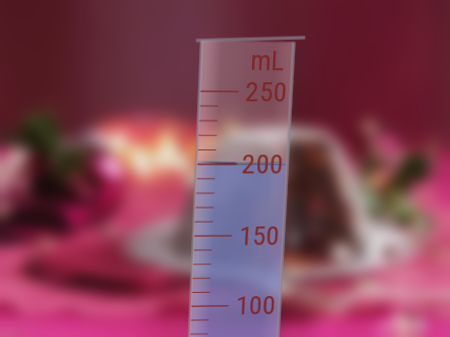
mL 200
